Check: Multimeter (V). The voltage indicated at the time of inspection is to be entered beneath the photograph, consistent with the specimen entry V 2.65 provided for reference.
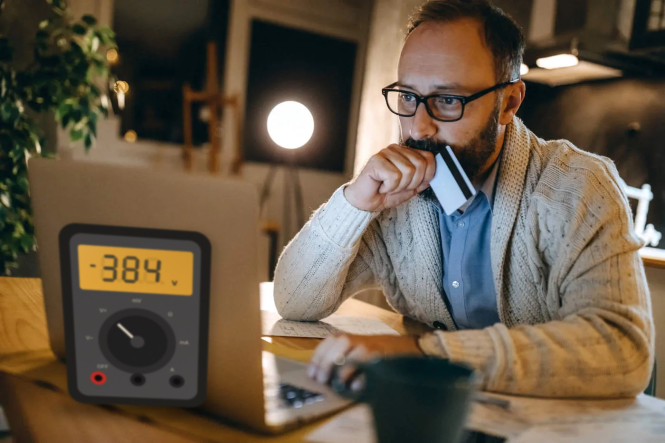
V -384
